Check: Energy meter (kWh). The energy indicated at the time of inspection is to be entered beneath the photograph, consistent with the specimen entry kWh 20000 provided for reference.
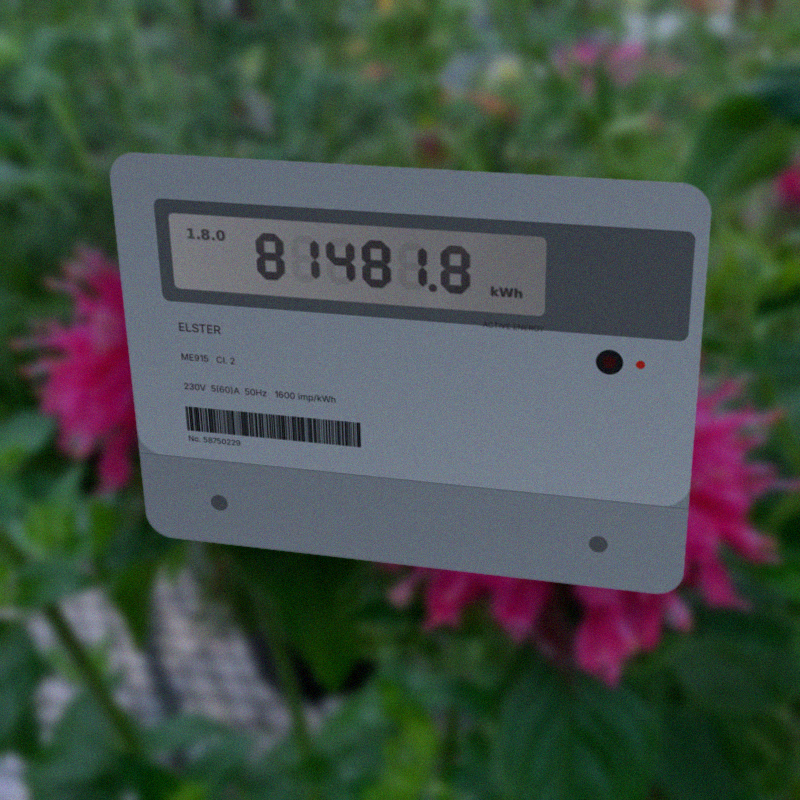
kWh 81481.8
